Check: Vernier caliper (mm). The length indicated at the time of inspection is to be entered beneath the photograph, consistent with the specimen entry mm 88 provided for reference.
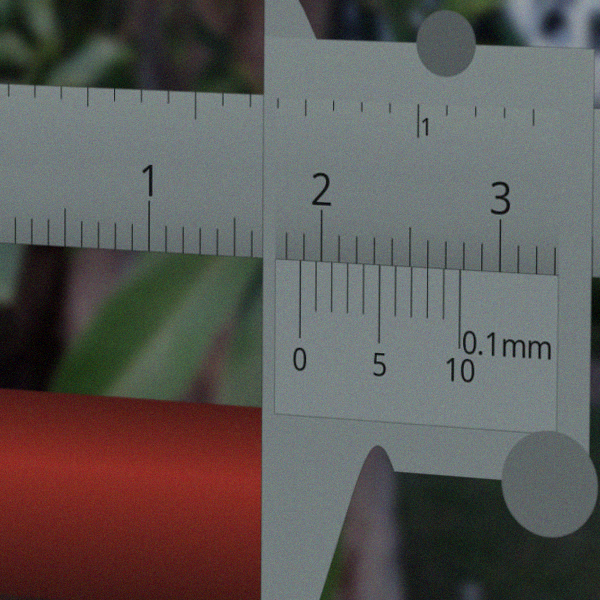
mm 18.8
